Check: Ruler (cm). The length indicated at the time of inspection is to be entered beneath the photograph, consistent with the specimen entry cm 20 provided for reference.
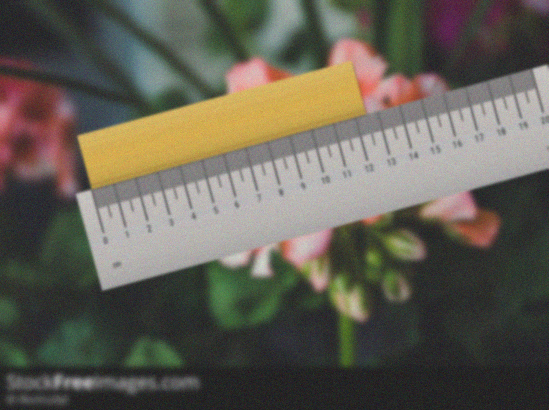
cm 12.5
